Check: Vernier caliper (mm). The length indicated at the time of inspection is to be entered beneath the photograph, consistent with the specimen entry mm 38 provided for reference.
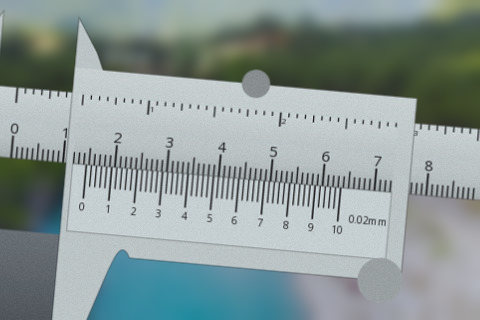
mm 14.5
